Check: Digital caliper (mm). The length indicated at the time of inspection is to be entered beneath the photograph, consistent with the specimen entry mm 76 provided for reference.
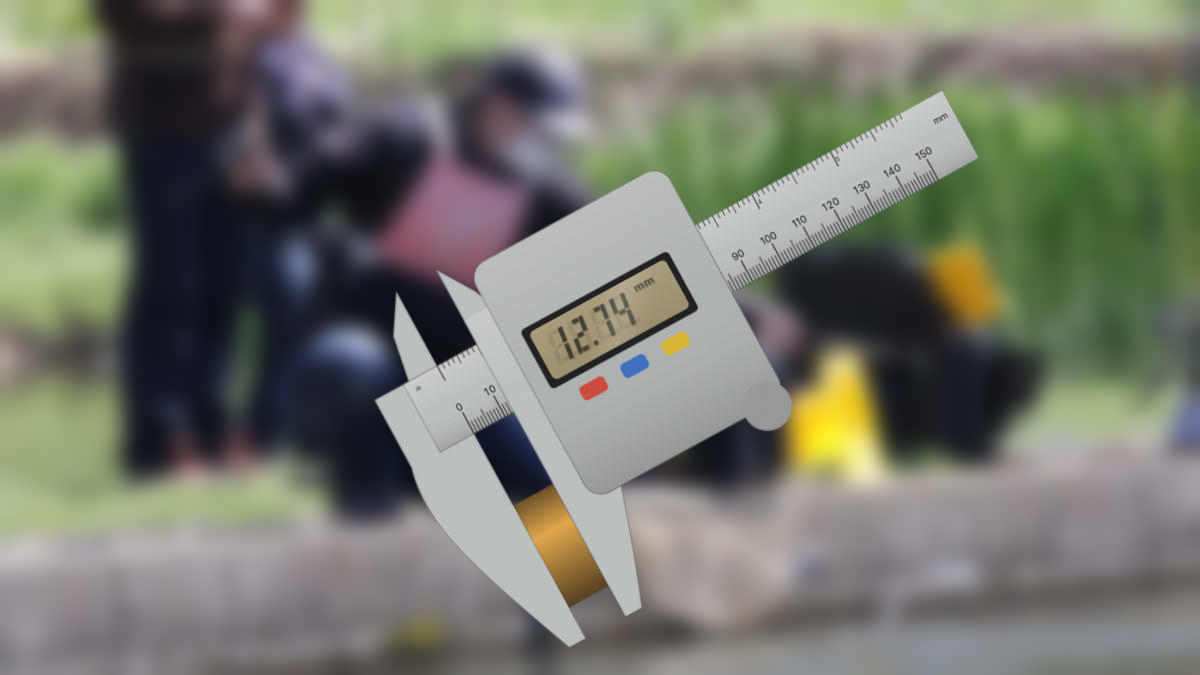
mm 12.74
